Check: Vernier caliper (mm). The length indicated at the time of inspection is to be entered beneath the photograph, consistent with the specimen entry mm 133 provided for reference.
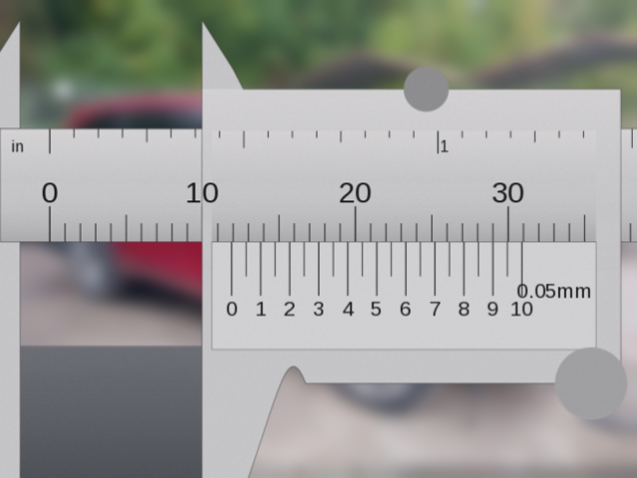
mm 11.9
